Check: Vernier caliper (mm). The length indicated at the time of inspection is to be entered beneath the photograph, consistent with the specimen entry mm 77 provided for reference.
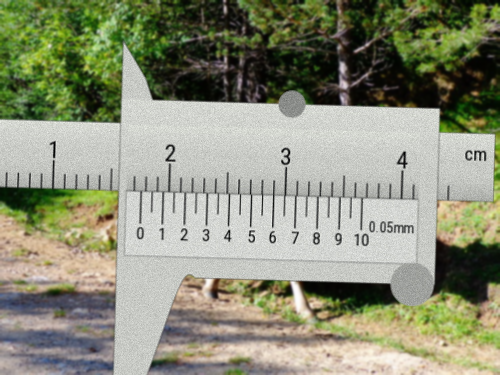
mm 17.6
